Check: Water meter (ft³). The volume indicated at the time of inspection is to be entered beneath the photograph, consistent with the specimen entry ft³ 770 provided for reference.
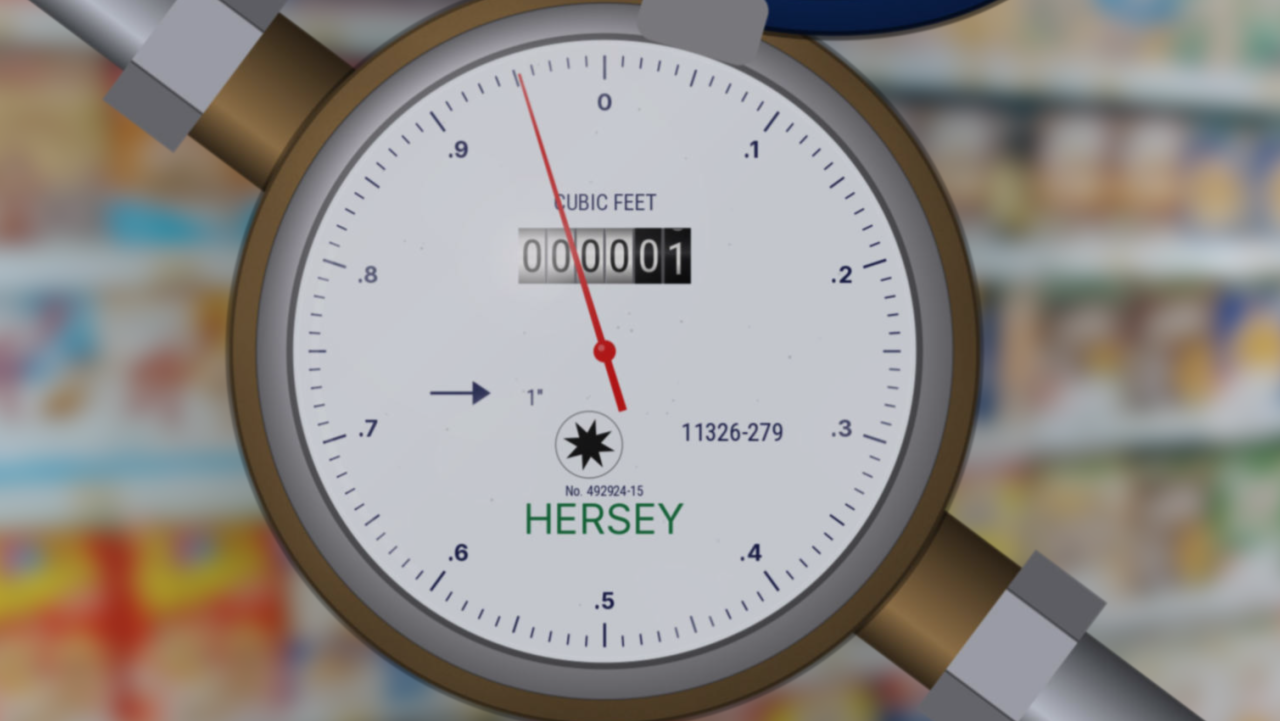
ft³ 0.95
